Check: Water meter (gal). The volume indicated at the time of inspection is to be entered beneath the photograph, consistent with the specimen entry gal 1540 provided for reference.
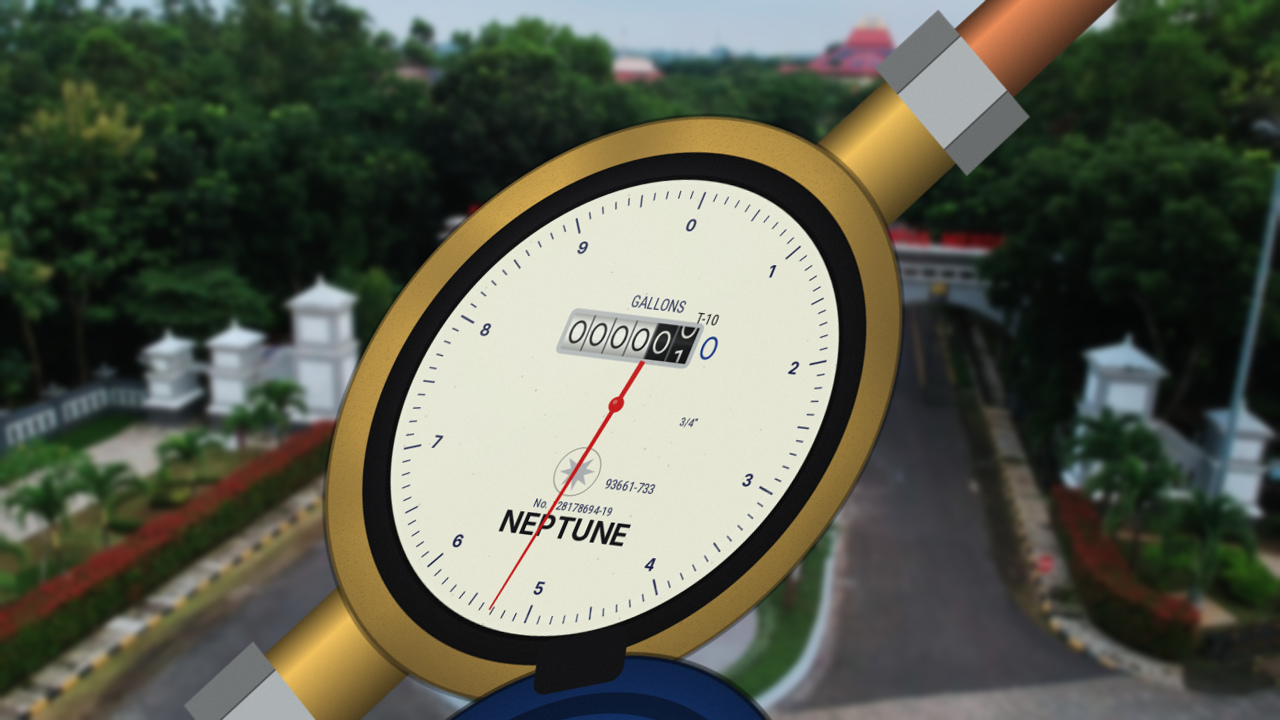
gal 5.3
